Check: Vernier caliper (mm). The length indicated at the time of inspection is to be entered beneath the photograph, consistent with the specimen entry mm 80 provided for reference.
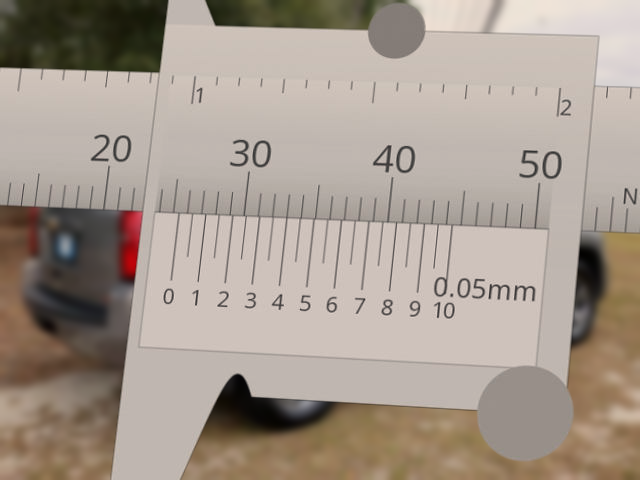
mm 25.4
